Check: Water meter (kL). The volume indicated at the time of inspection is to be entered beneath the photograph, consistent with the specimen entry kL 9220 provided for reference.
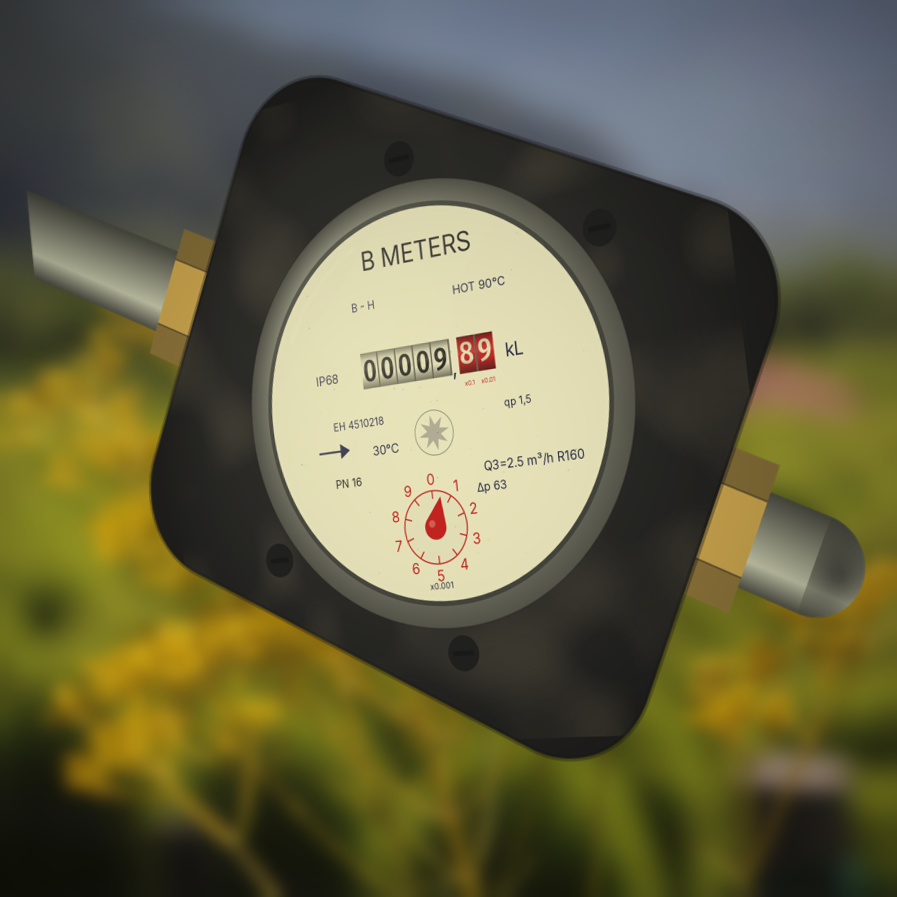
kL 9.890
